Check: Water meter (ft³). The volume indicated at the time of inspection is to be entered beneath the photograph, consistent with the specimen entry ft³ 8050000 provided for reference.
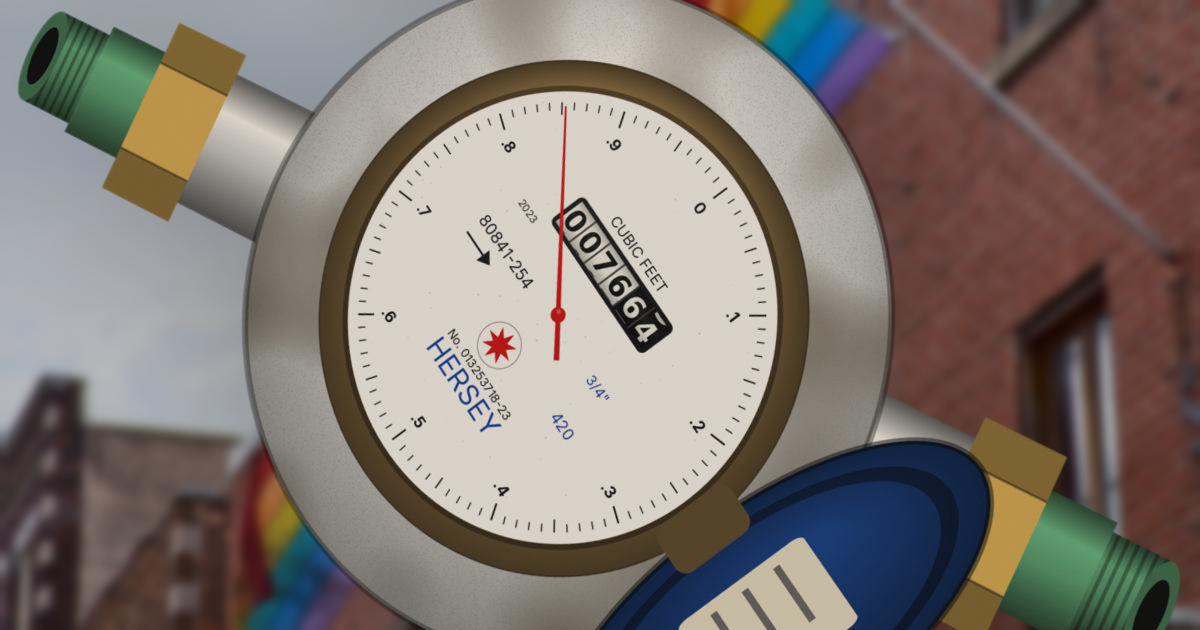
ft³ 7663.85
